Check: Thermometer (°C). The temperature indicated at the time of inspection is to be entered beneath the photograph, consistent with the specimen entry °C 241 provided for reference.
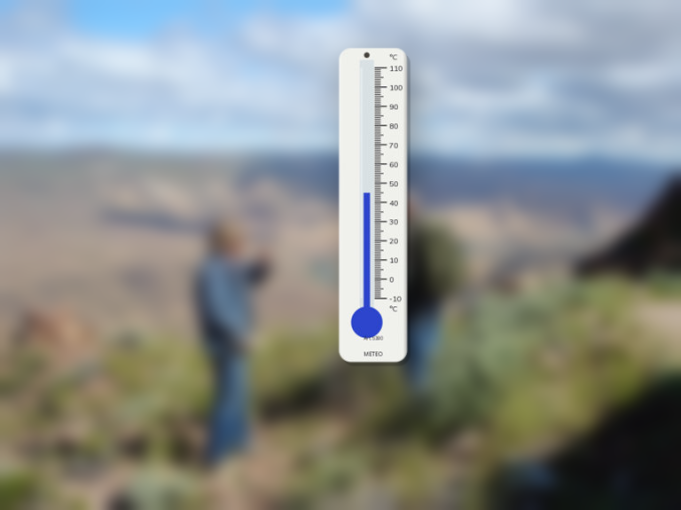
°C 45
